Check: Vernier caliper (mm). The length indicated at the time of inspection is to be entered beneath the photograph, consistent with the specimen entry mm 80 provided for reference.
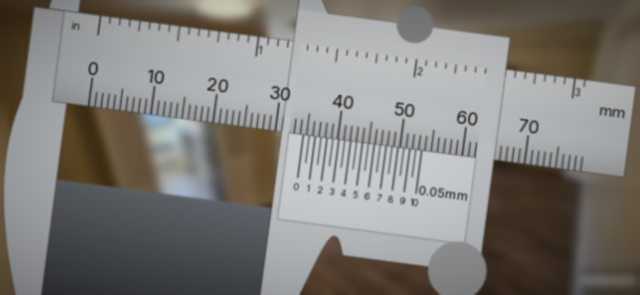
mm 34.5
